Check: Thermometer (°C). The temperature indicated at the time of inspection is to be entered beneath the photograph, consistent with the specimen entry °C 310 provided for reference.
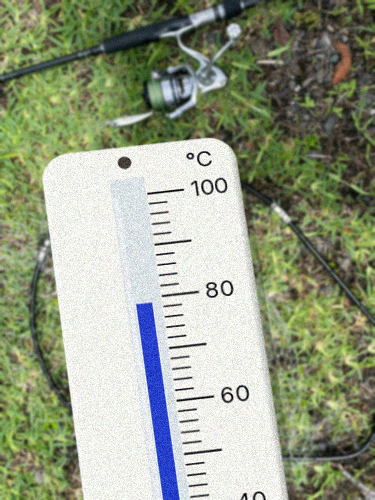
°C 79
